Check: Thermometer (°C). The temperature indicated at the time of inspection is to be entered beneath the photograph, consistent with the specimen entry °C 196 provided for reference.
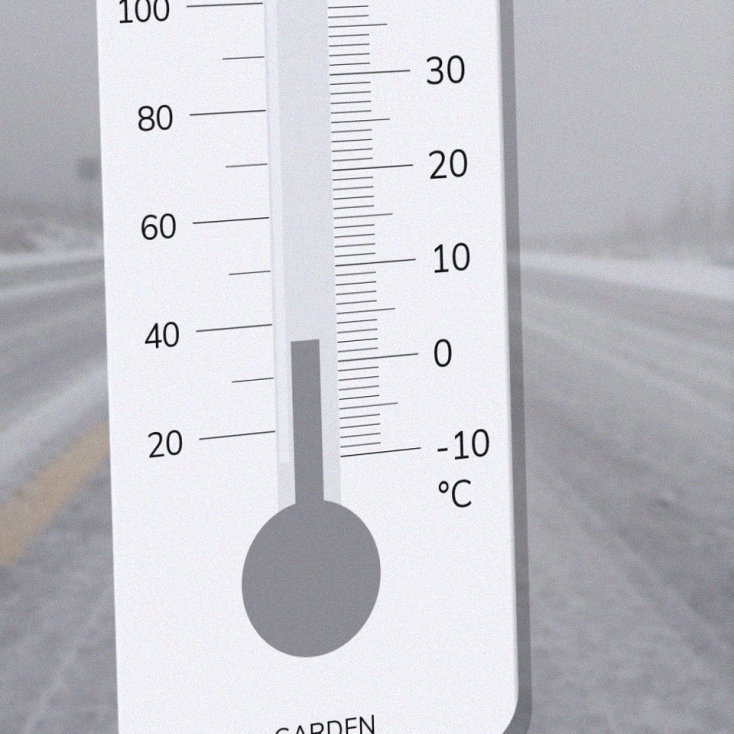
°C 2.5
